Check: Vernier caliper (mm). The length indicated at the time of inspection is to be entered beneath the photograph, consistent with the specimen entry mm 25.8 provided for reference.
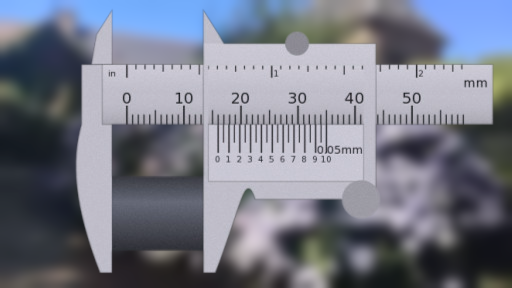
mm 16.0
